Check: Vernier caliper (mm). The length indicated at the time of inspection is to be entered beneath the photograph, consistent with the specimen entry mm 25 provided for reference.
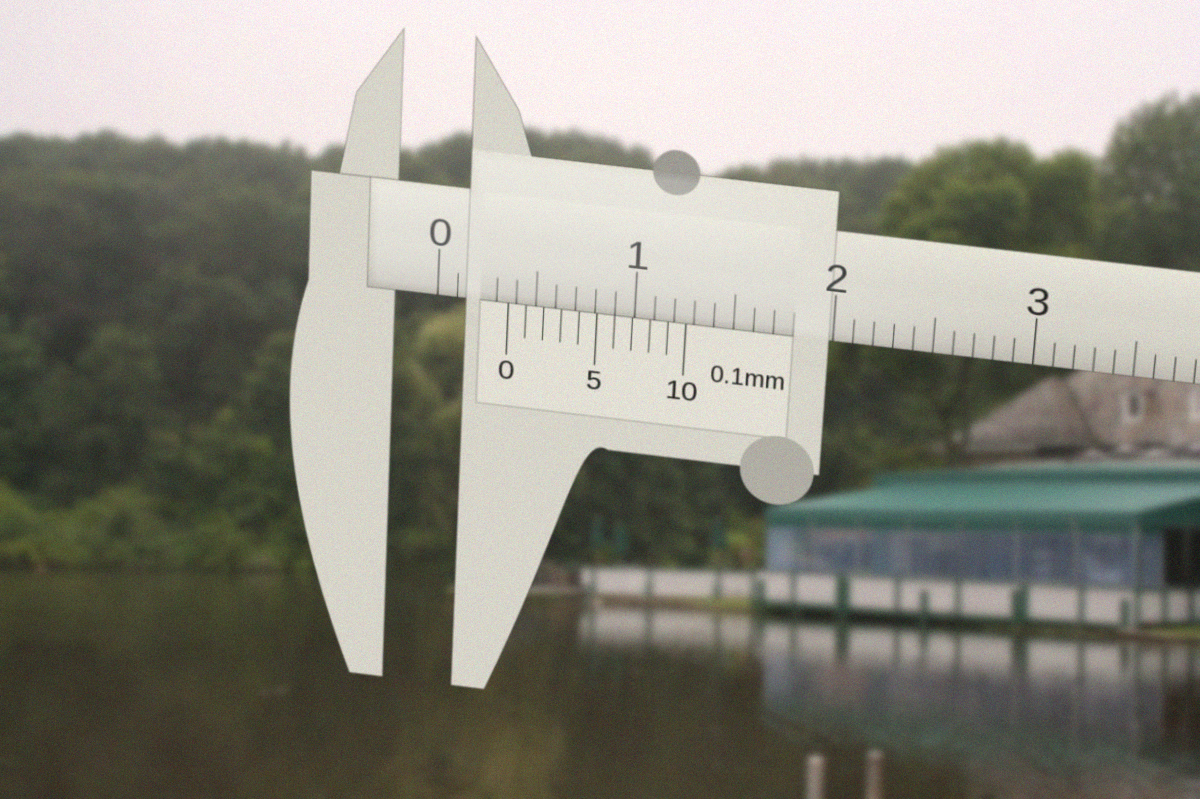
mm 3.6
